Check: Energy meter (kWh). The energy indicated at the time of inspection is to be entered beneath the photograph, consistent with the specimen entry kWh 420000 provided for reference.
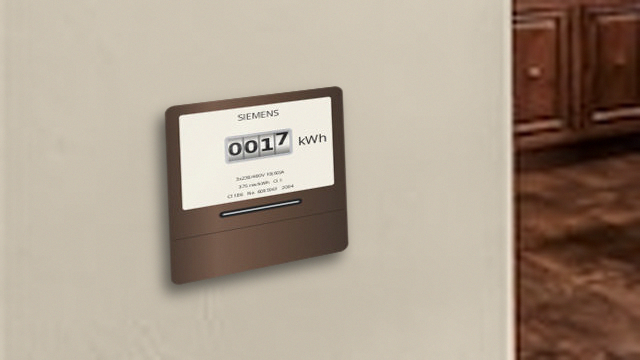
kWh 17
